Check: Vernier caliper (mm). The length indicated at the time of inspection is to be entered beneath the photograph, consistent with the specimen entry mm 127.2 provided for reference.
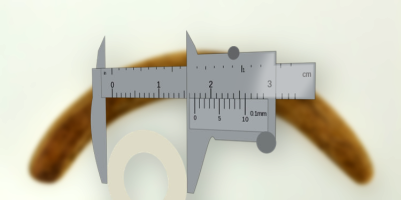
mm 17.0
